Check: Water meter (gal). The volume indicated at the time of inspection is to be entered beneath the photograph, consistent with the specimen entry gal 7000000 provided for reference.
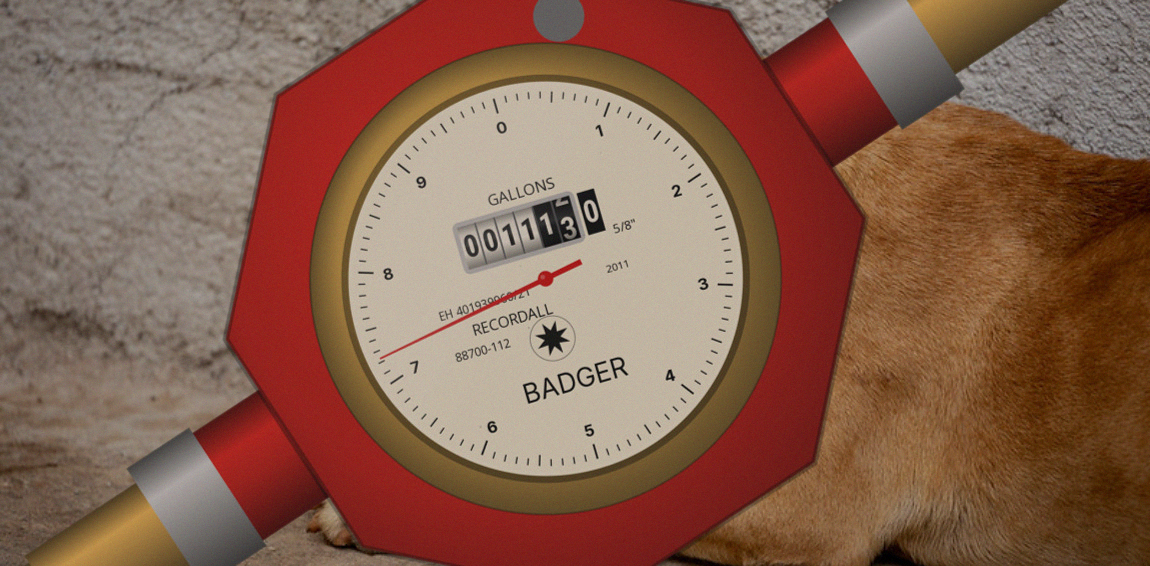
gal 11127.2
